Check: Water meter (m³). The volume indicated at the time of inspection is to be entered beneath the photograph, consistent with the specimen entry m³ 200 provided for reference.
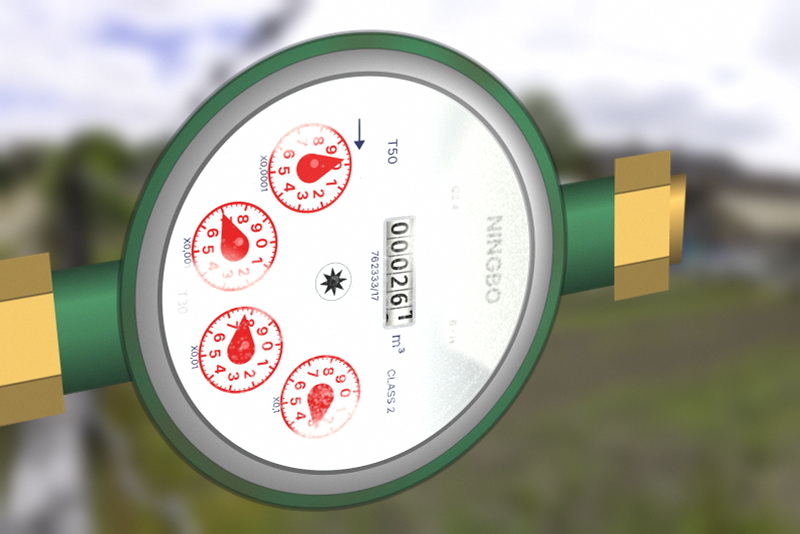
m³ 261.2769
